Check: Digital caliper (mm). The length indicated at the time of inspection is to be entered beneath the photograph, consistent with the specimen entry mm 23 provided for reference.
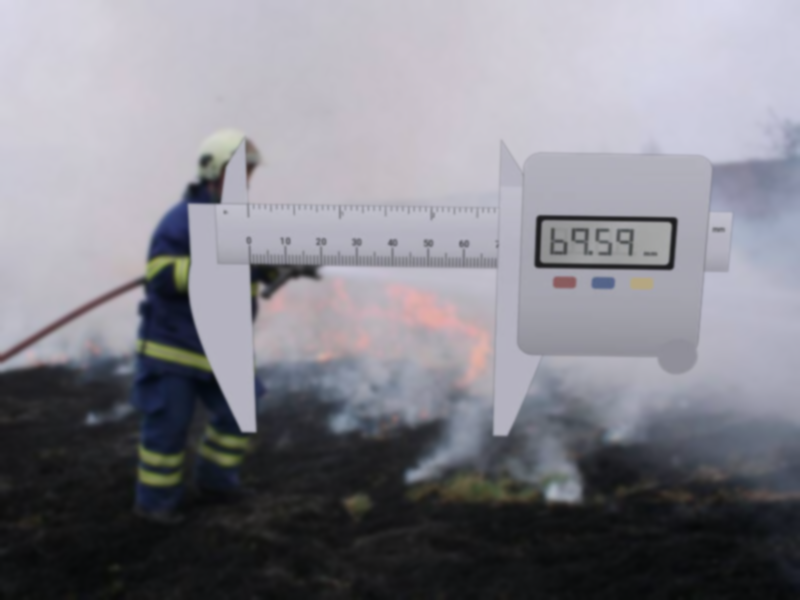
mm 69.59
